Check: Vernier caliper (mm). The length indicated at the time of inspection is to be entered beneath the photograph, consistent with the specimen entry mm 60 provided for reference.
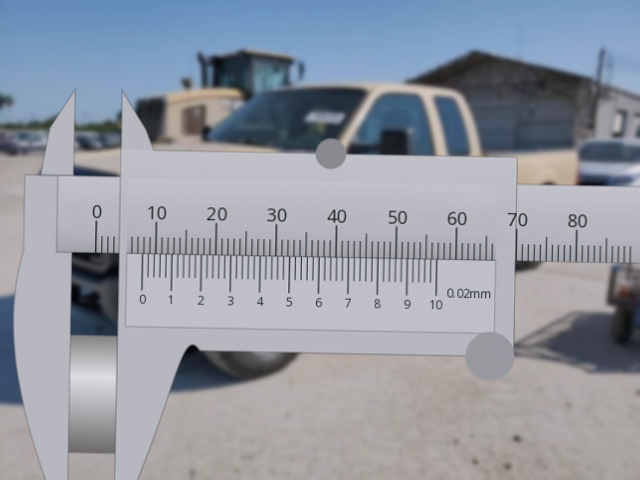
mm 7.8
